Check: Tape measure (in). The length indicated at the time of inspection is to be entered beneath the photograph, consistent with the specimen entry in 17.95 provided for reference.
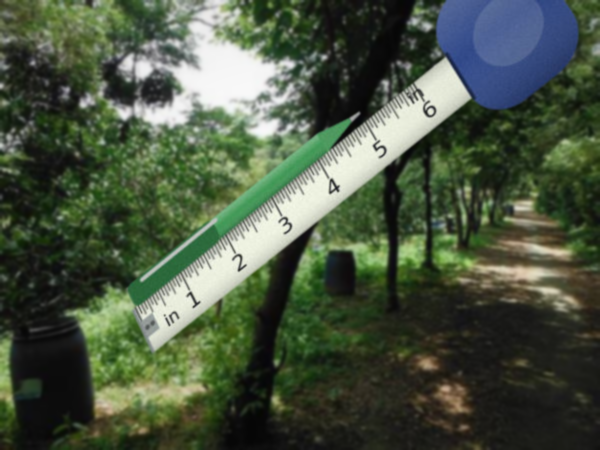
in 5
